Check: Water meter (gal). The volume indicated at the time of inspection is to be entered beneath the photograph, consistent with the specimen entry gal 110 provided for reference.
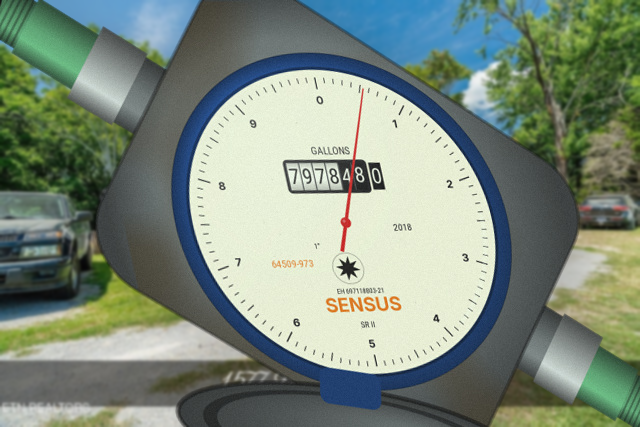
gal 7978480.5
